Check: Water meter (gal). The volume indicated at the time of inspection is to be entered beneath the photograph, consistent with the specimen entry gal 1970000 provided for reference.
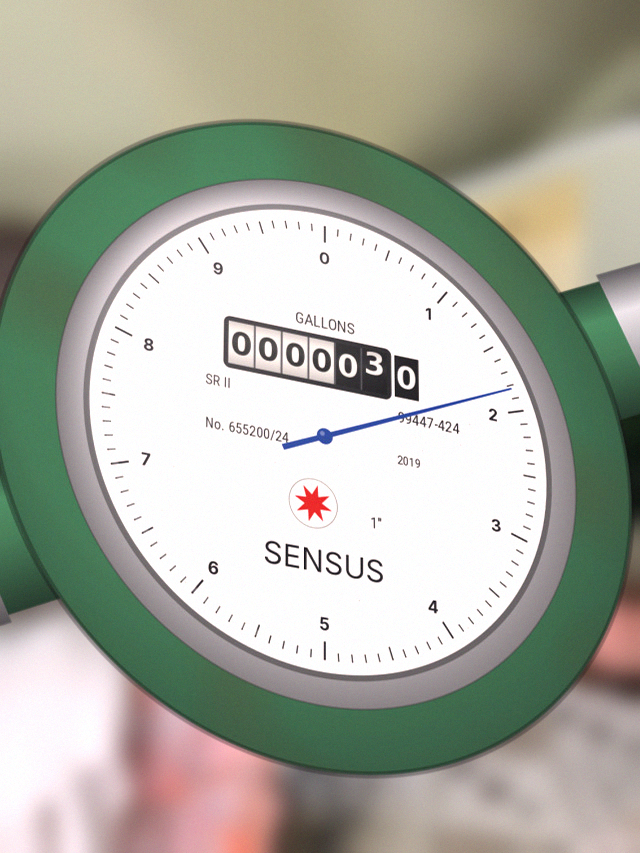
gal 31.8
